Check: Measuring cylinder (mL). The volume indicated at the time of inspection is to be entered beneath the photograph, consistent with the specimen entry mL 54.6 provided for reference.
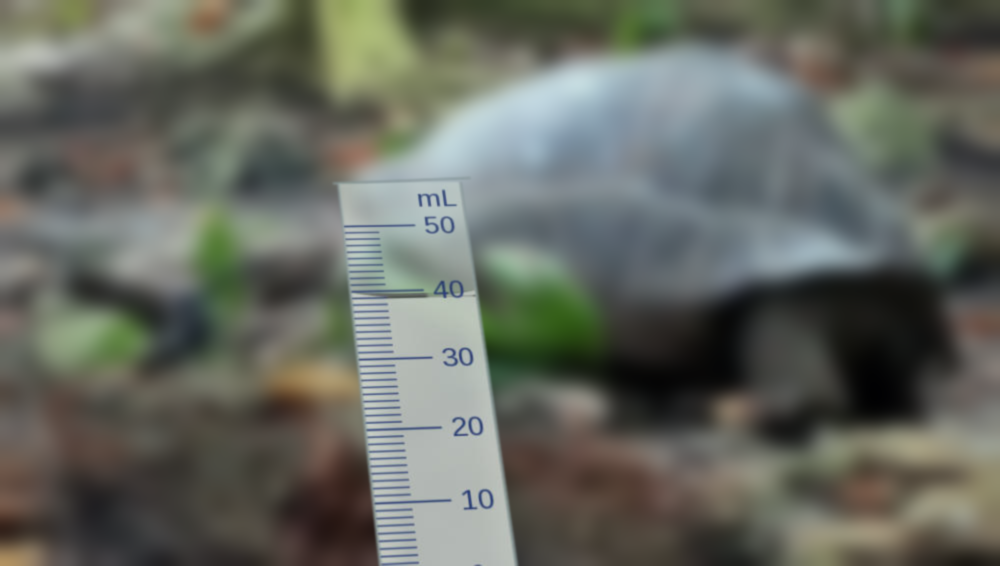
mL 39
